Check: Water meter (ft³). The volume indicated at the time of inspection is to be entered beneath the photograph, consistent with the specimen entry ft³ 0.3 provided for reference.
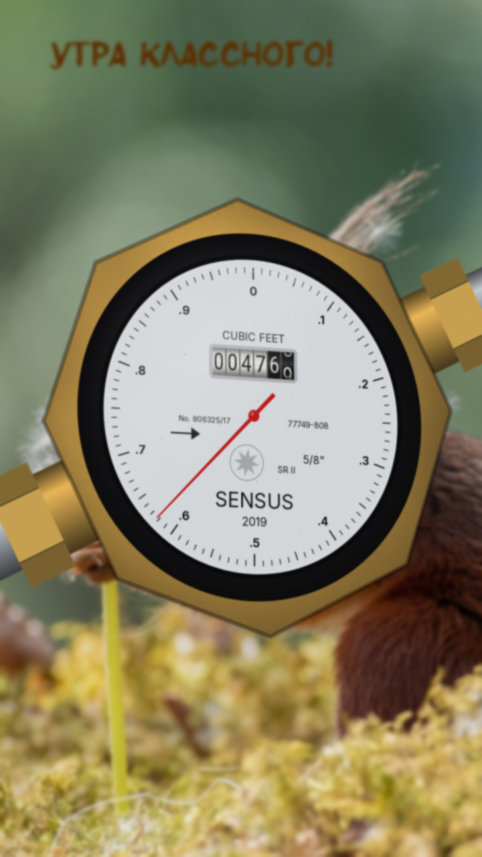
ft³ 4768.62
